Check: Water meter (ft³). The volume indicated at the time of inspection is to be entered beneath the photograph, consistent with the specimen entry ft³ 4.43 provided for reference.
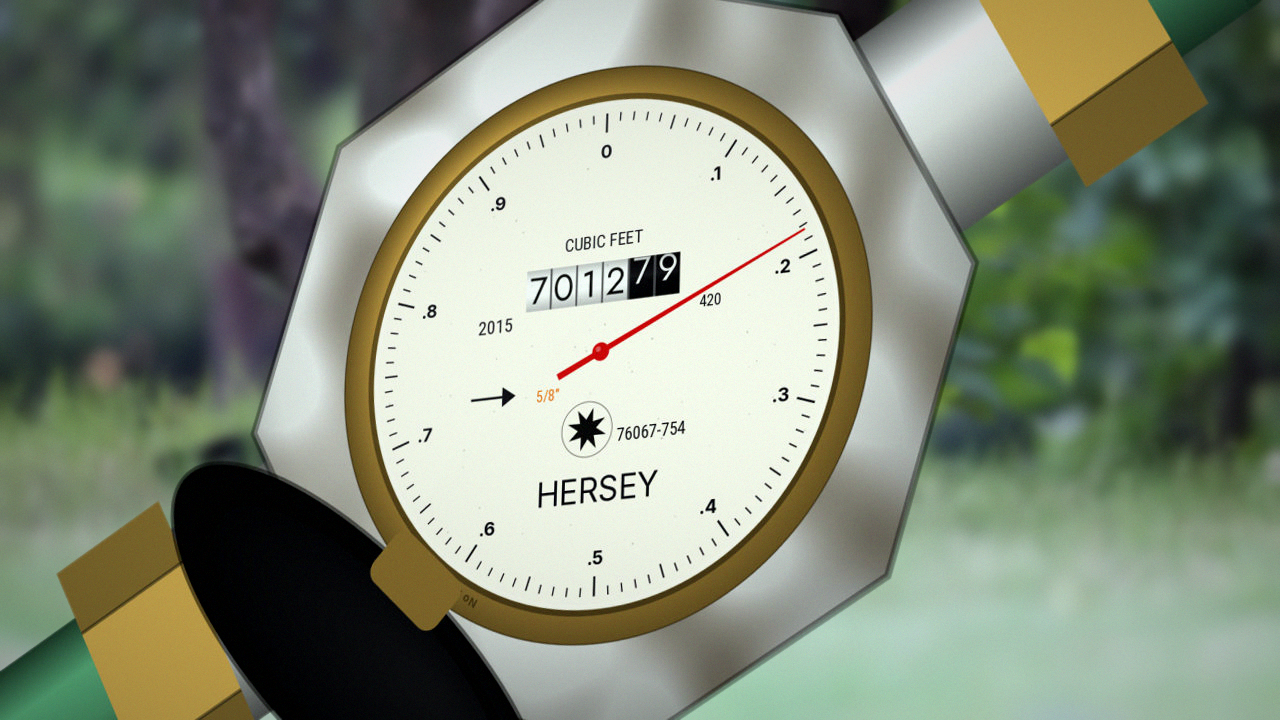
ft³ 701279.18
